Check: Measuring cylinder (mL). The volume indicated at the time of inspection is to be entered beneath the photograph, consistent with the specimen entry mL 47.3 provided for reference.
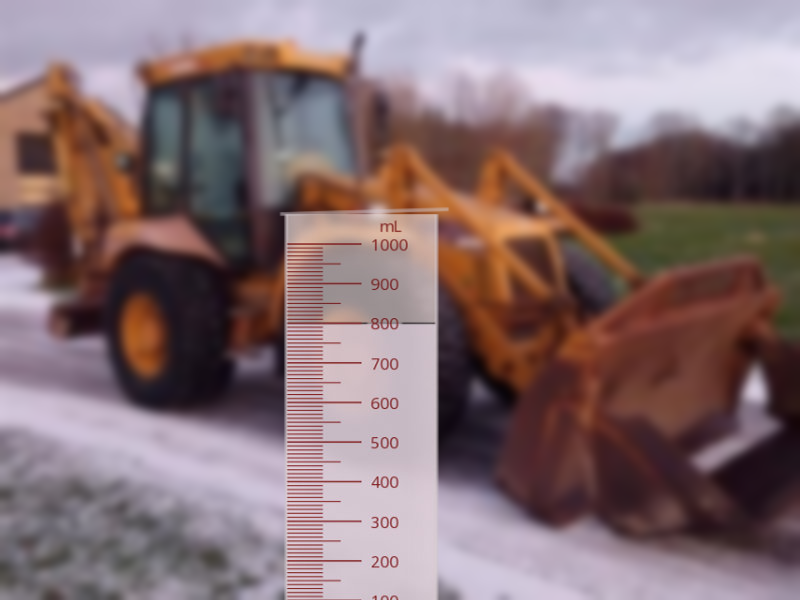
mL 800
